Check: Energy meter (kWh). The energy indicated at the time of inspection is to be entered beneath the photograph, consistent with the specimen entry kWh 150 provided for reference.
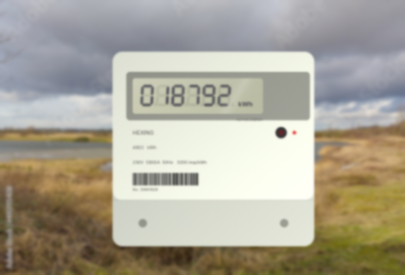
kWh 18792
